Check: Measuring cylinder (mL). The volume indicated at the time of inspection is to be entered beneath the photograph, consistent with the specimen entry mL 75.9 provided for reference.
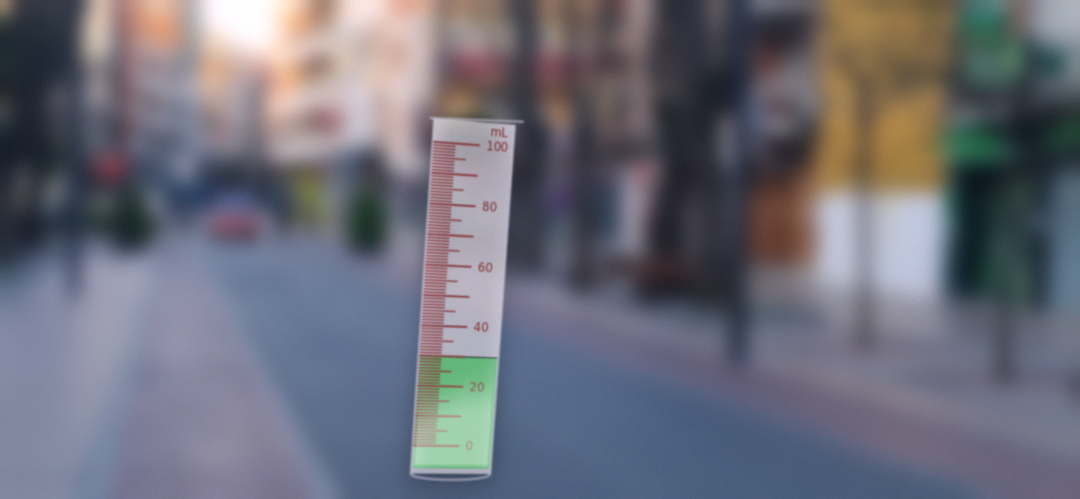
mL 30
